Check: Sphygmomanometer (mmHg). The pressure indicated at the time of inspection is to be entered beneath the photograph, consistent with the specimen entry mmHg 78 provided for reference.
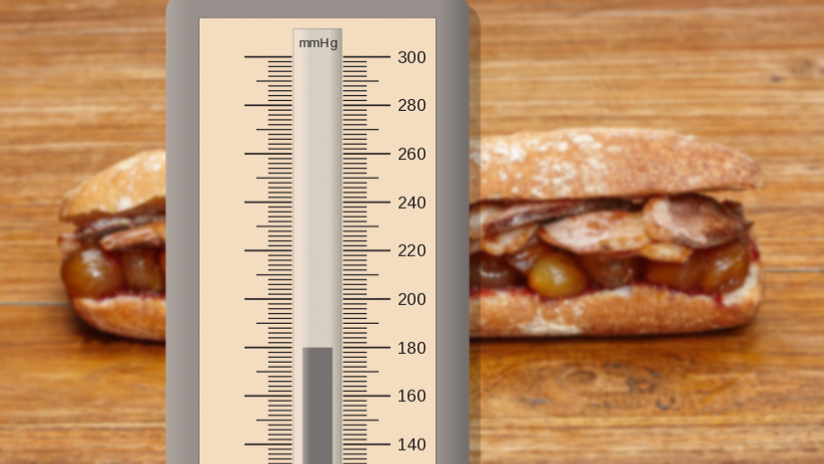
mmHg 180
